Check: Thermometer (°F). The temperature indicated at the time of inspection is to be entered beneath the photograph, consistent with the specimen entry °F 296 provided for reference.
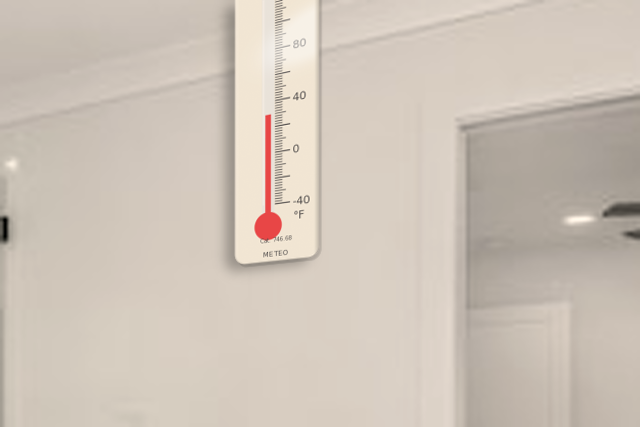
°F 30
